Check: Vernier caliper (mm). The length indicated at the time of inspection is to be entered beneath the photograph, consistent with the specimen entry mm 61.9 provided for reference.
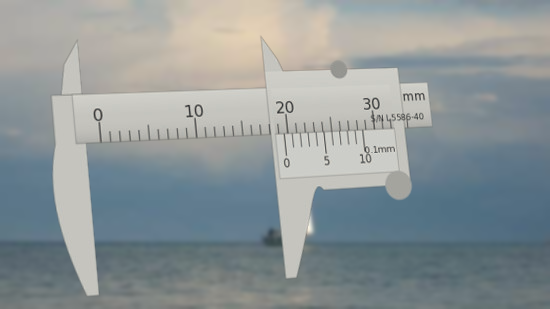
mm 19.6
